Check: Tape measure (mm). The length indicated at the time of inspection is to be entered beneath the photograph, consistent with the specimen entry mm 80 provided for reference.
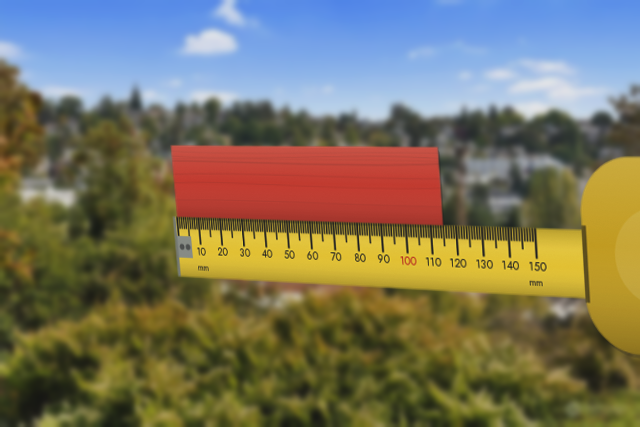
mm 115
